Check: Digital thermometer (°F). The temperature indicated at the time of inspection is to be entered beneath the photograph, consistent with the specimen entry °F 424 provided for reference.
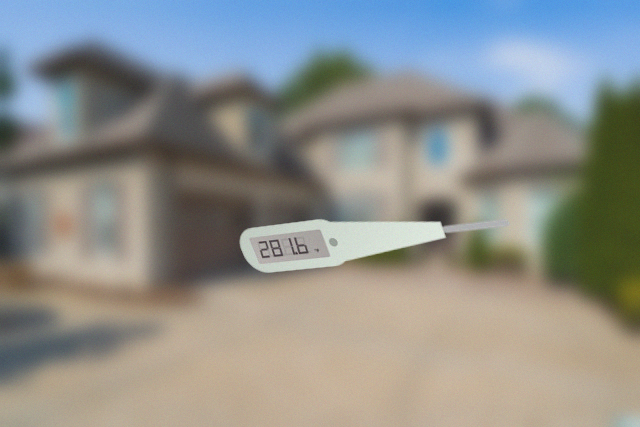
°F 281.6
